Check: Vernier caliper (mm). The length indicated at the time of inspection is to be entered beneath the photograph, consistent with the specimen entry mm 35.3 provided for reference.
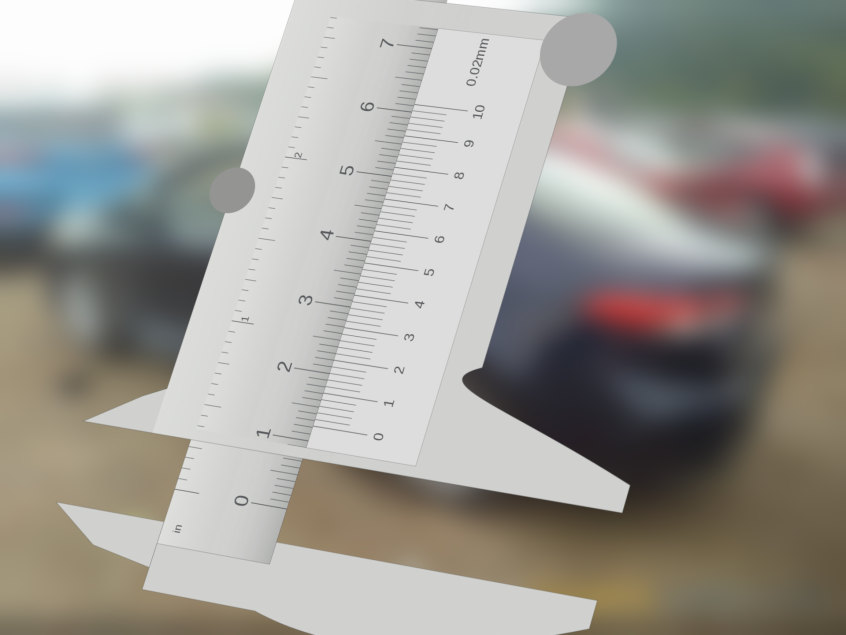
mm 12.2
